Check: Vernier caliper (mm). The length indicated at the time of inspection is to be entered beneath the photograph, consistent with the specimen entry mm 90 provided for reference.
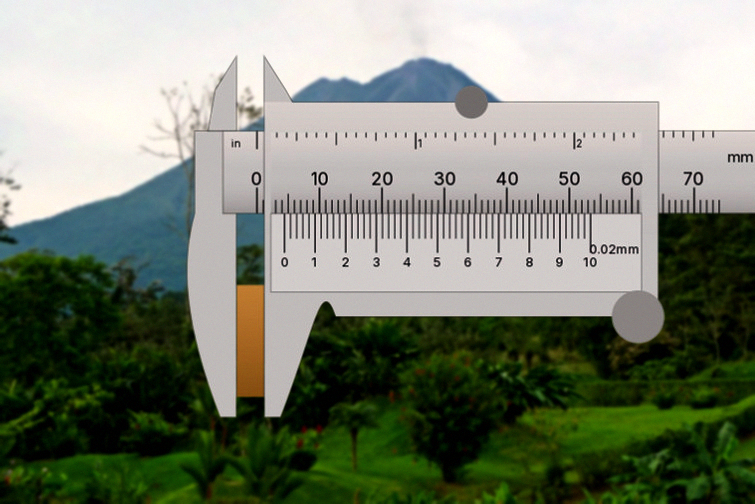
mm 4.4
